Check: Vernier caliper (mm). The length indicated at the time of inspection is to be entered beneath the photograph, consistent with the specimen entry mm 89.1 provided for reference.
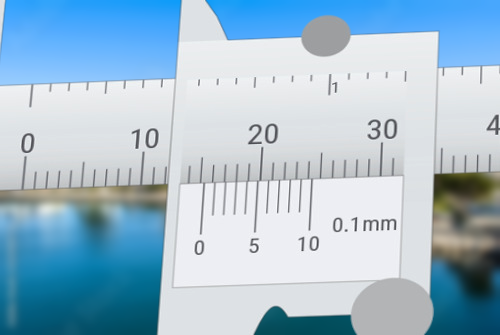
mm 15.3
